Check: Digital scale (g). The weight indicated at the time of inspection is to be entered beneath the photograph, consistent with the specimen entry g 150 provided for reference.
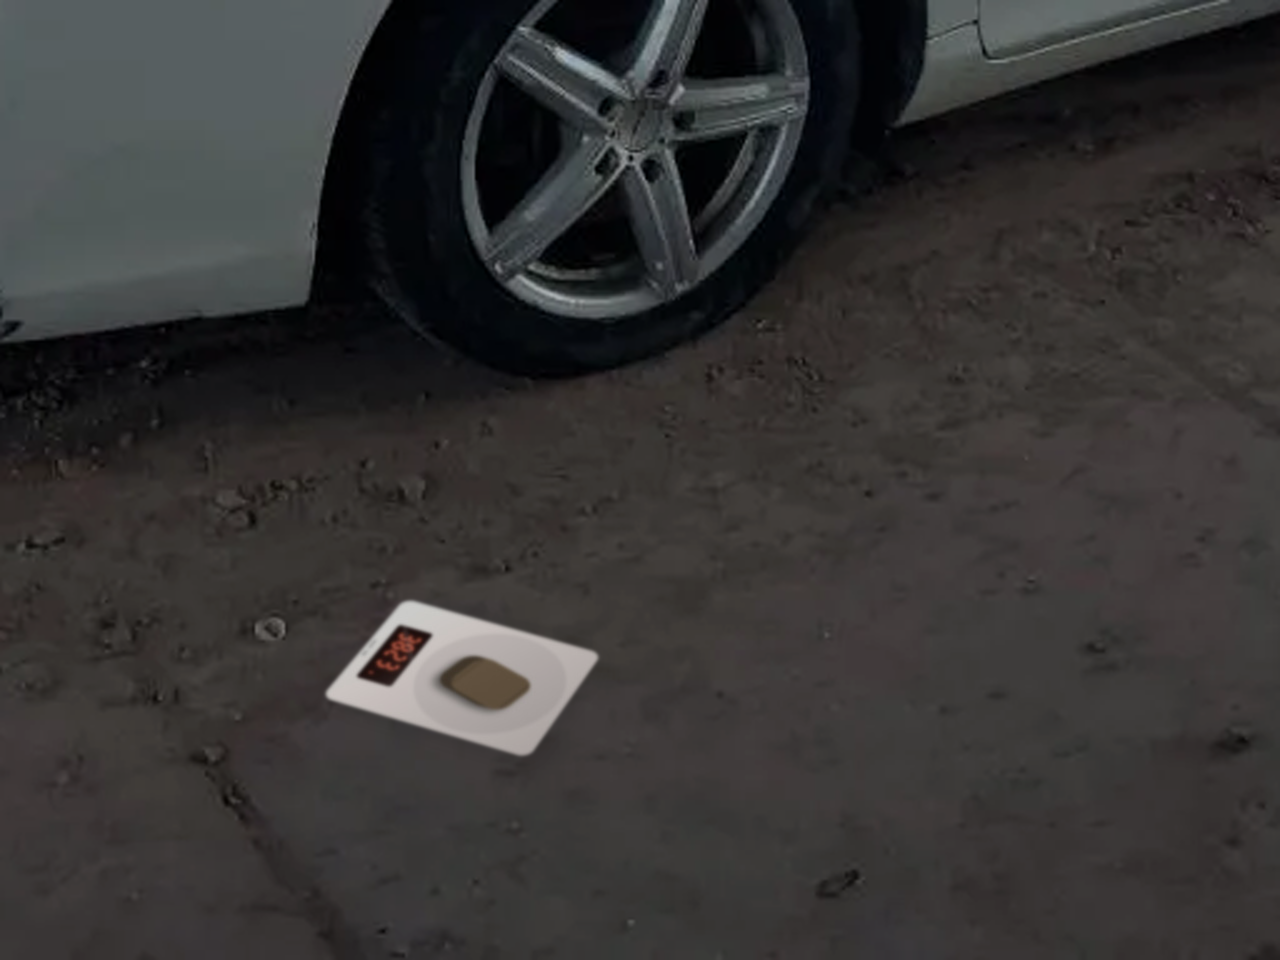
g 3823
